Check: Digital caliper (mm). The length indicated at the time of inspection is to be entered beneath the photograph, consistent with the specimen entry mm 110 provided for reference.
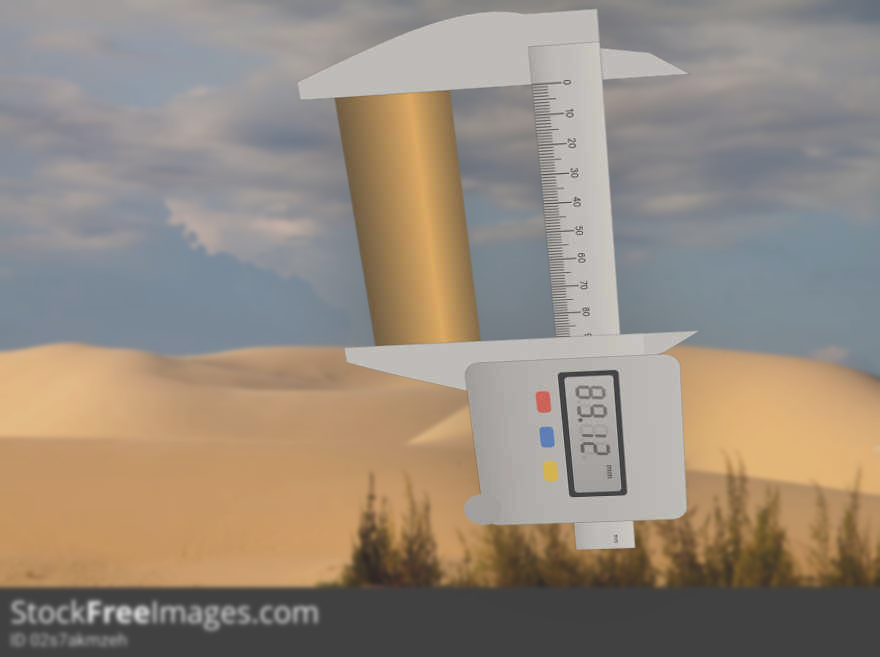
mm 89.12
